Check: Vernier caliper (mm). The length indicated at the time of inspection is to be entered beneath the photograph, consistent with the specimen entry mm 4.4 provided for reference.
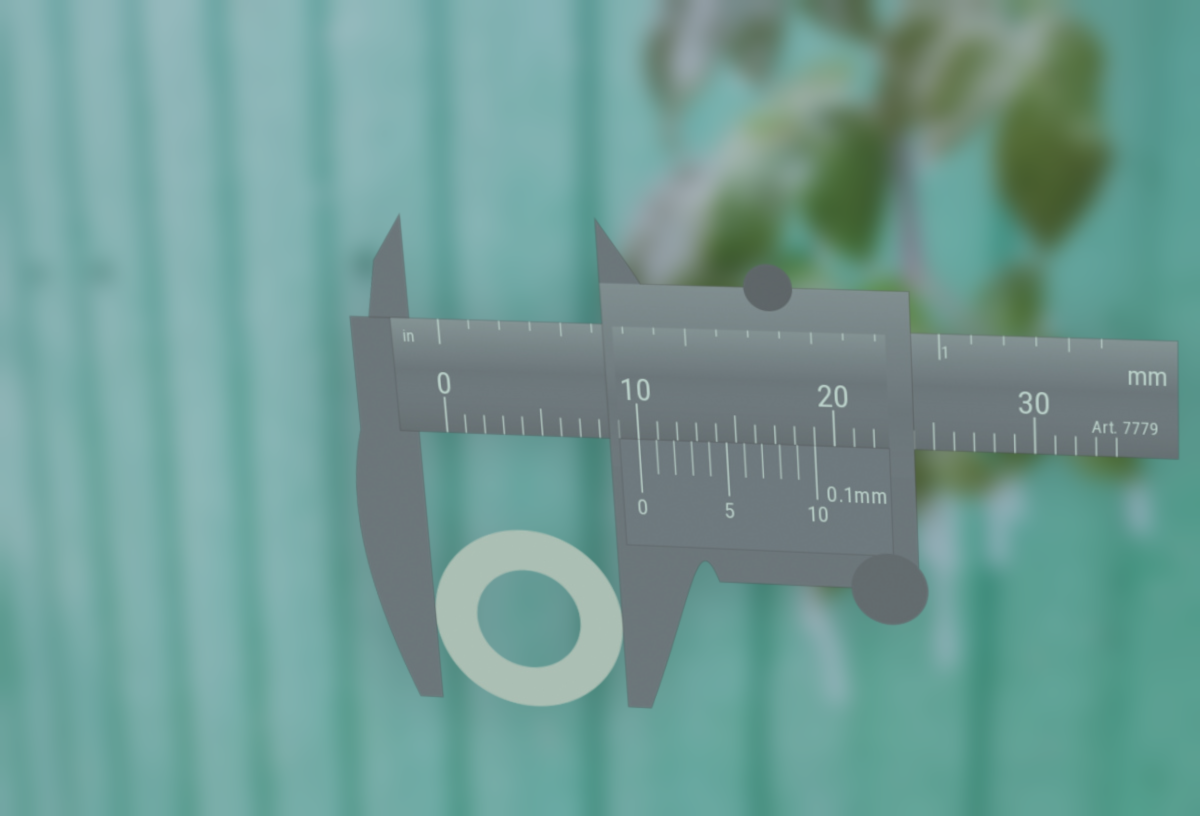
mm 10.0
